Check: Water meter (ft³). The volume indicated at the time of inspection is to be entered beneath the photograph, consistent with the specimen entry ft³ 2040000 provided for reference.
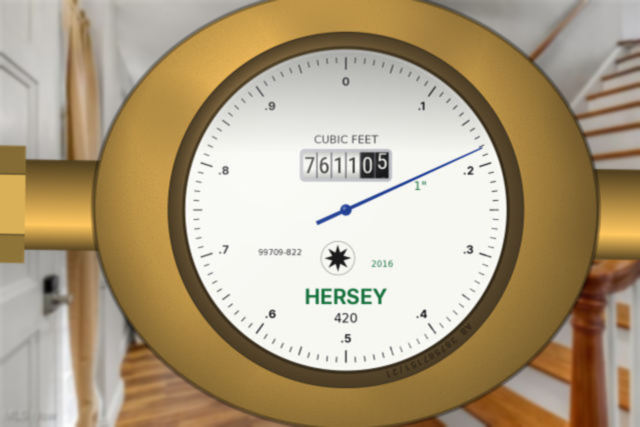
ft³ 761105.18
